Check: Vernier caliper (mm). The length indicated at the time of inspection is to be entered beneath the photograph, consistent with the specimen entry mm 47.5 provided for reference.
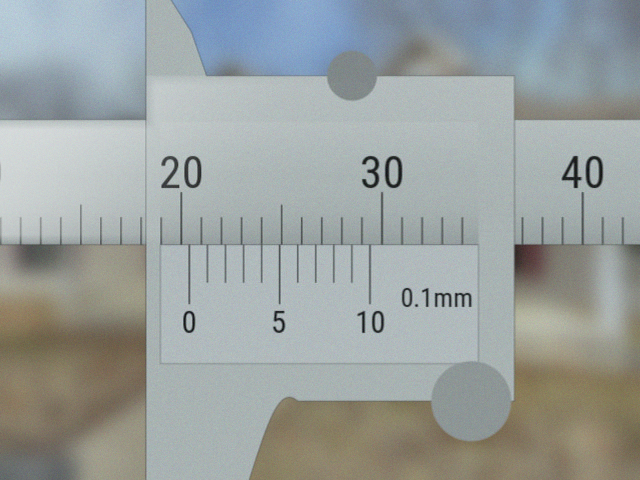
mm 20.4
